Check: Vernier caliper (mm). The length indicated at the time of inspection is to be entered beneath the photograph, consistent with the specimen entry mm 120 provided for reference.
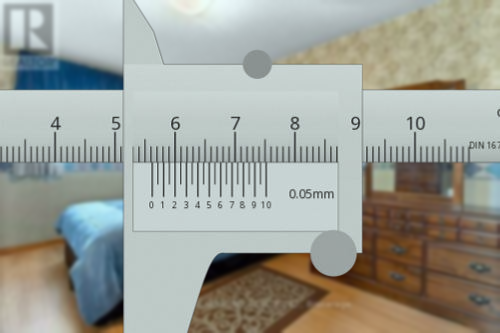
mm 56.2
